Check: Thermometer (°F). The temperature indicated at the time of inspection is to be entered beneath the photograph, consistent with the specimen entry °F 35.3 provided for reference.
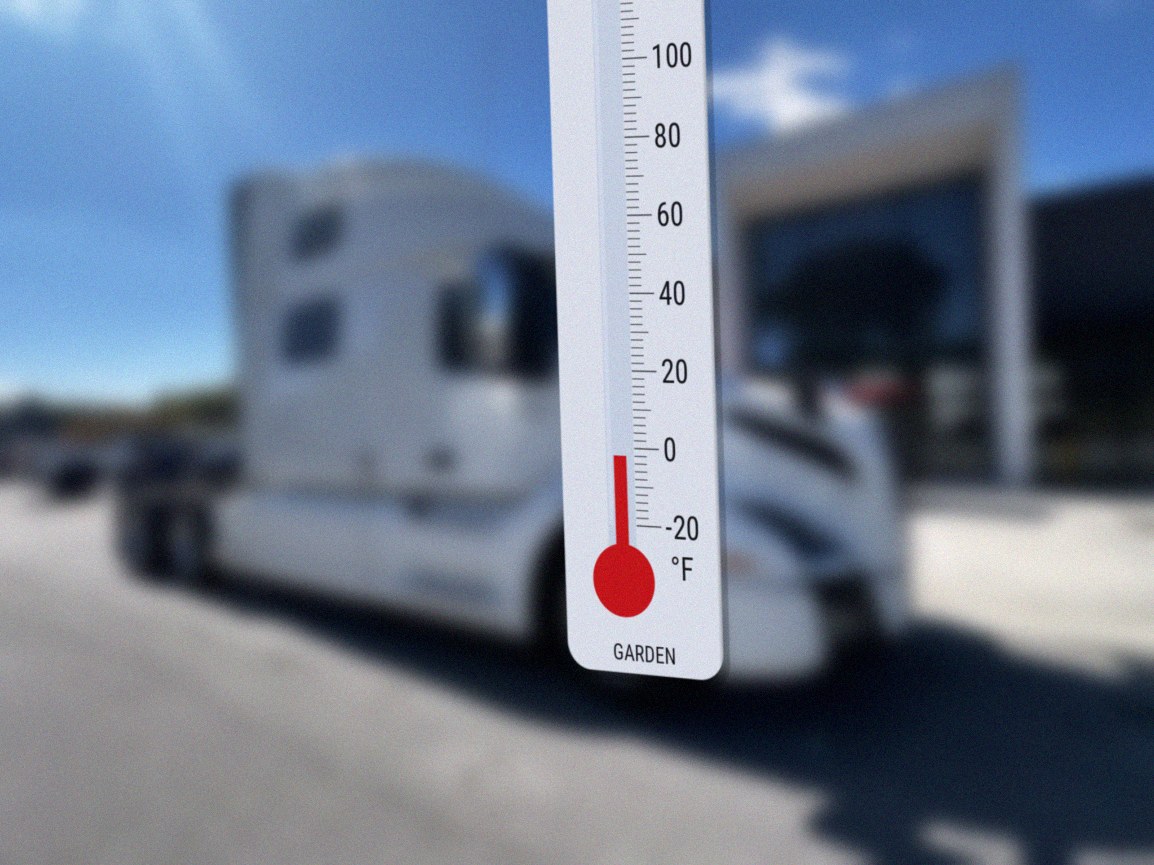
°F -2
